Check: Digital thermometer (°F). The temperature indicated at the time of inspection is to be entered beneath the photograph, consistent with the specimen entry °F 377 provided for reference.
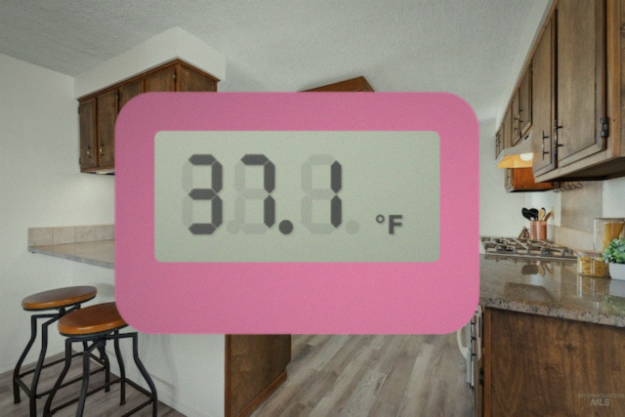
°F 37.1
